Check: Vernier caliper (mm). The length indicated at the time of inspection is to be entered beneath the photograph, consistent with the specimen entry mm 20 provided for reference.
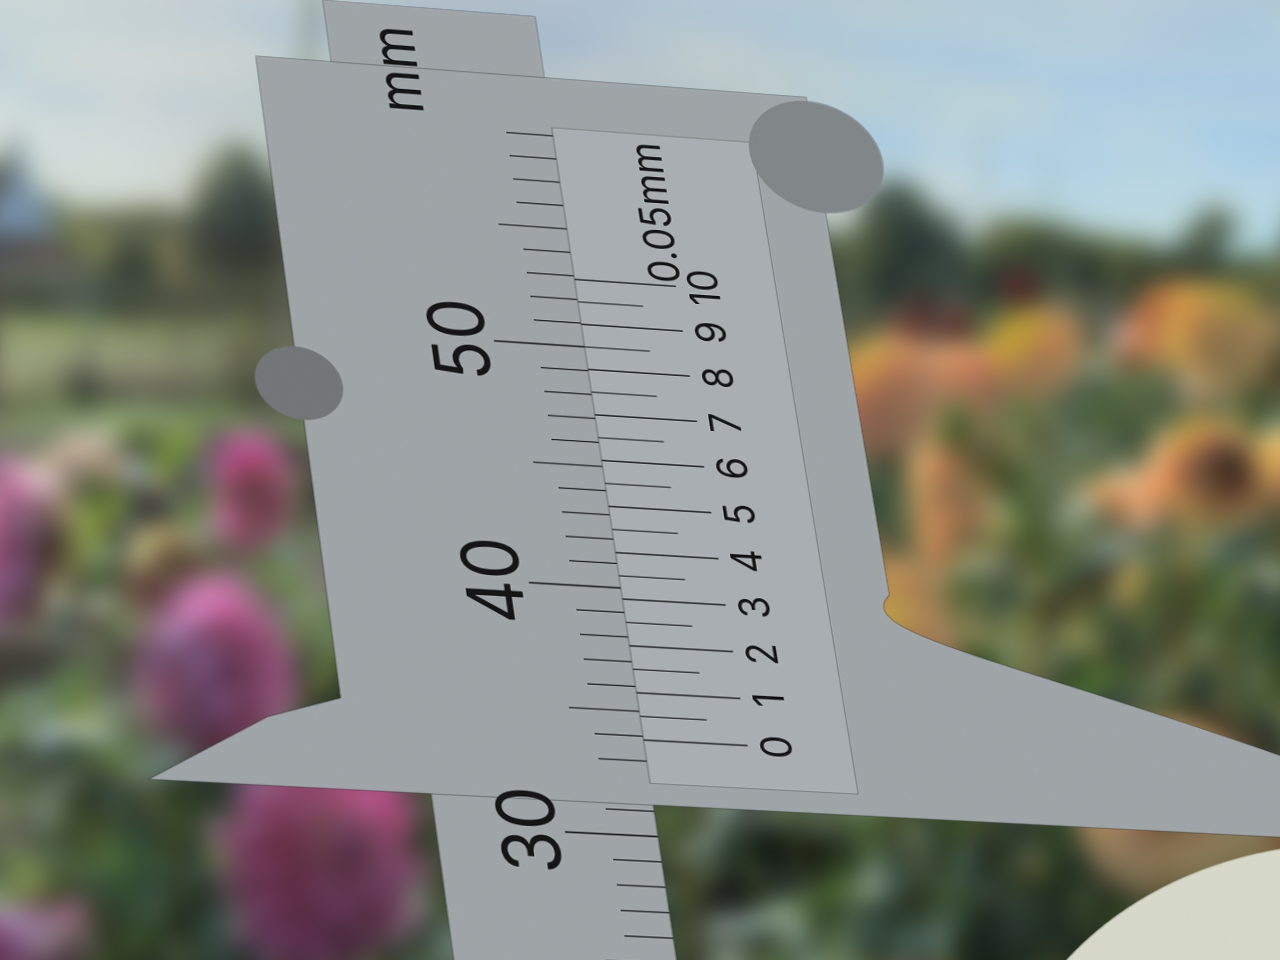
mm 33.85
